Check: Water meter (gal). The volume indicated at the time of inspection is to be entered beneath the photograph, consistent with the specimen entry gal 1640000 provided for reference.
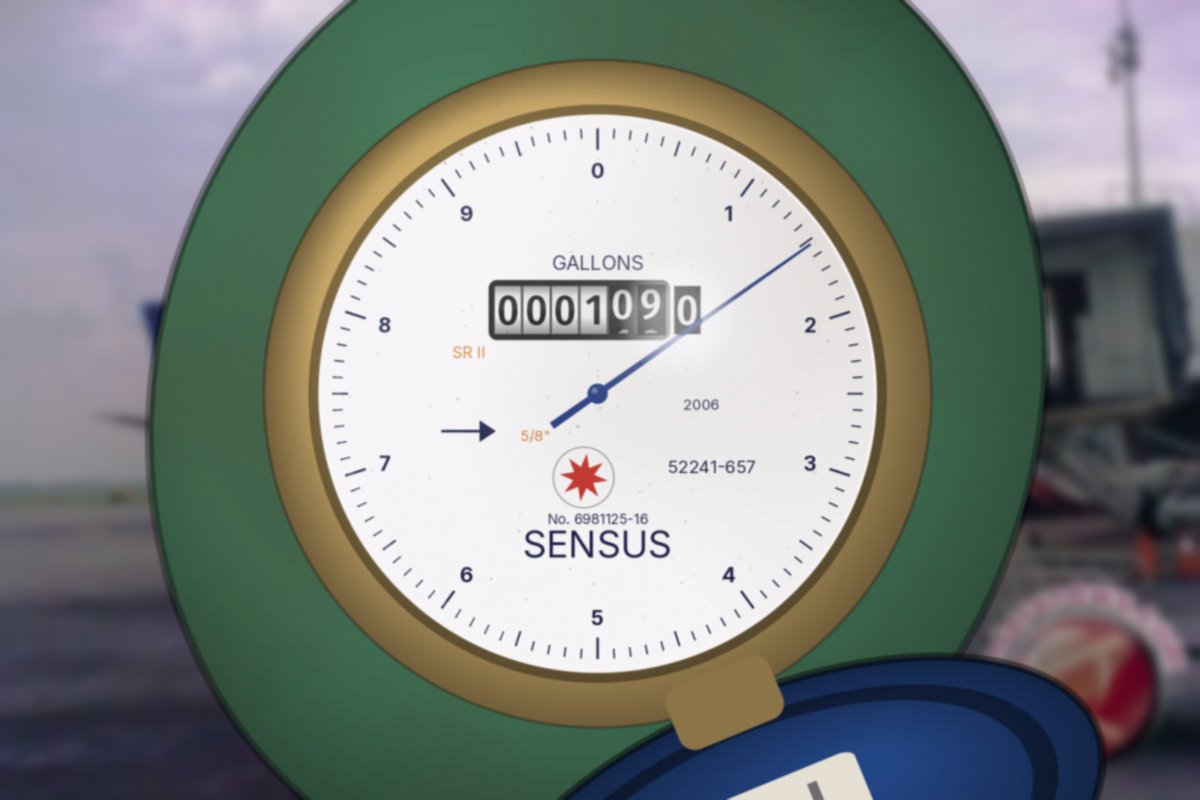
gal 1091.5
